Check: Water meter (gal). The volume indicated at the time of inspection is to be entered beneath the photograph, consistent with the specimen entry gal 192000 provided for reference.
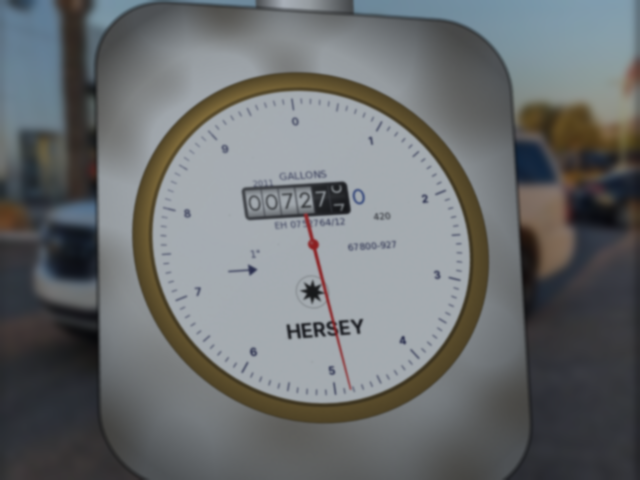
gal 72764.8
